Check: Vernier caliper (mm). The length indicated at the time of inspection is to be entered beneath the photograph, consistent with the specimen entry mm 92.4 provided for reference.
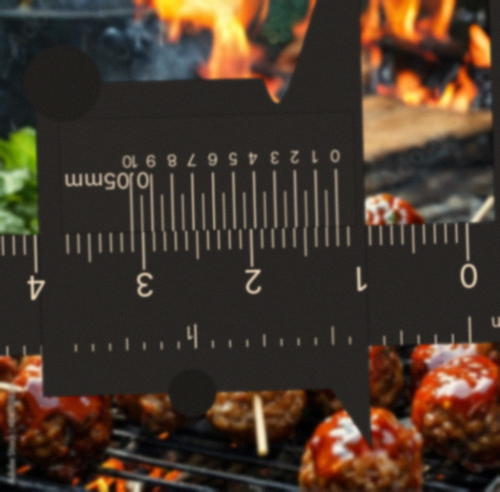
mm 12.0
